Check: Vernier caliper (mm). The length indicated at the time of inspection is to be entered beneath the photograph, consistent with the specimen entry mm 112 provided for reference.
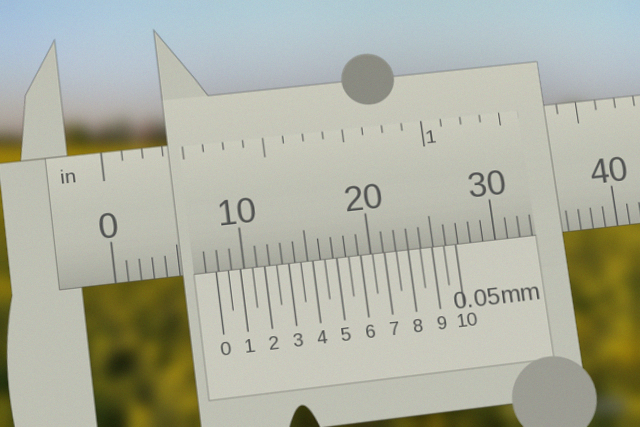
mm 7.8
